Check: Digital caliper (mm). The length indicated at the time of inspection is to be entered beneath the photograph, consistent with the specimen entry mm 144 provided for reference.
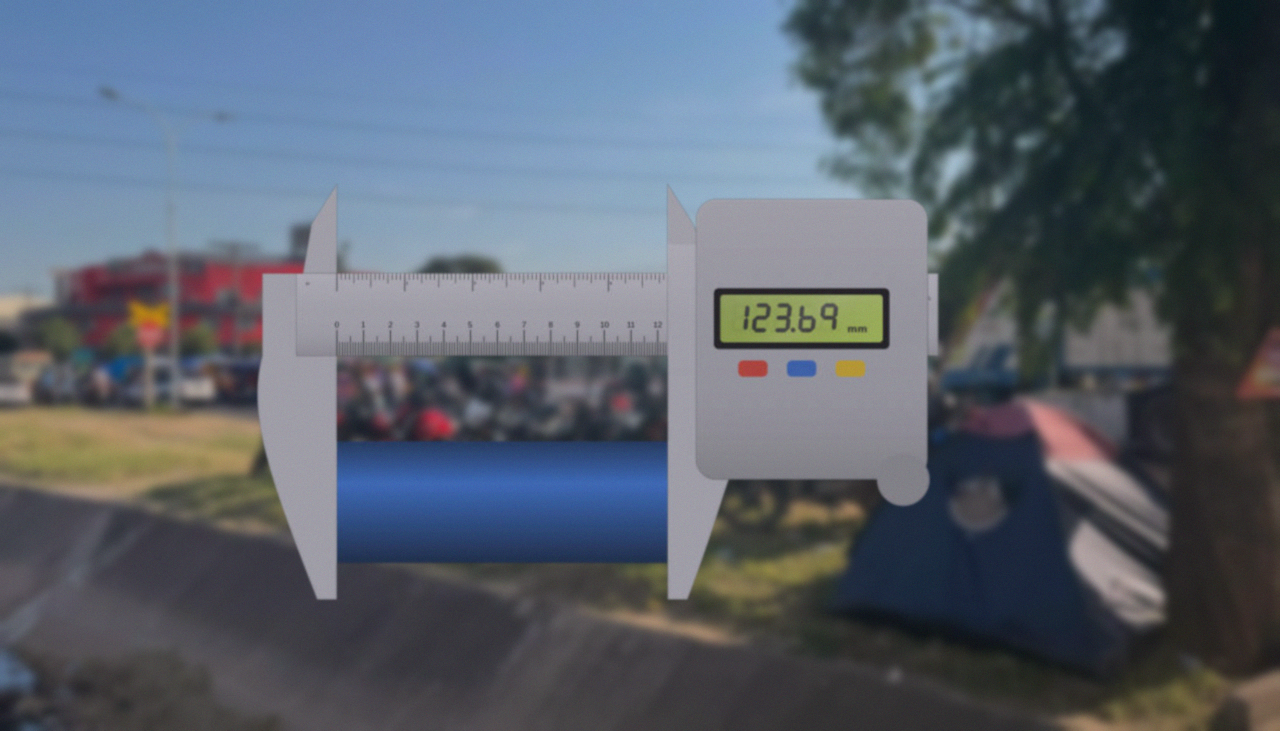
mm 123.69
